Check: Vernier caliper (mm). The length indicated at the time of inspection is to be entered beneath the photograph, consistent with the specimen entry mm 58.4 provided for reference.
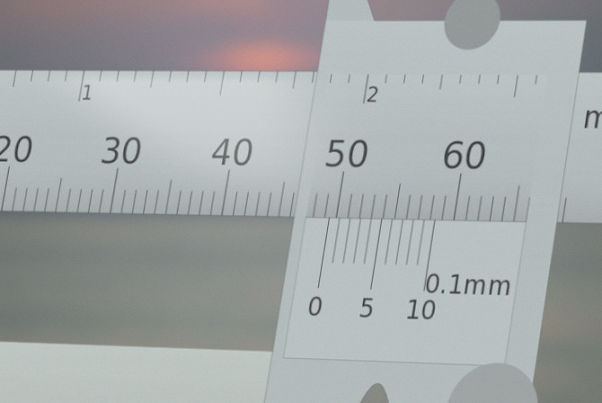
mm 49.4
